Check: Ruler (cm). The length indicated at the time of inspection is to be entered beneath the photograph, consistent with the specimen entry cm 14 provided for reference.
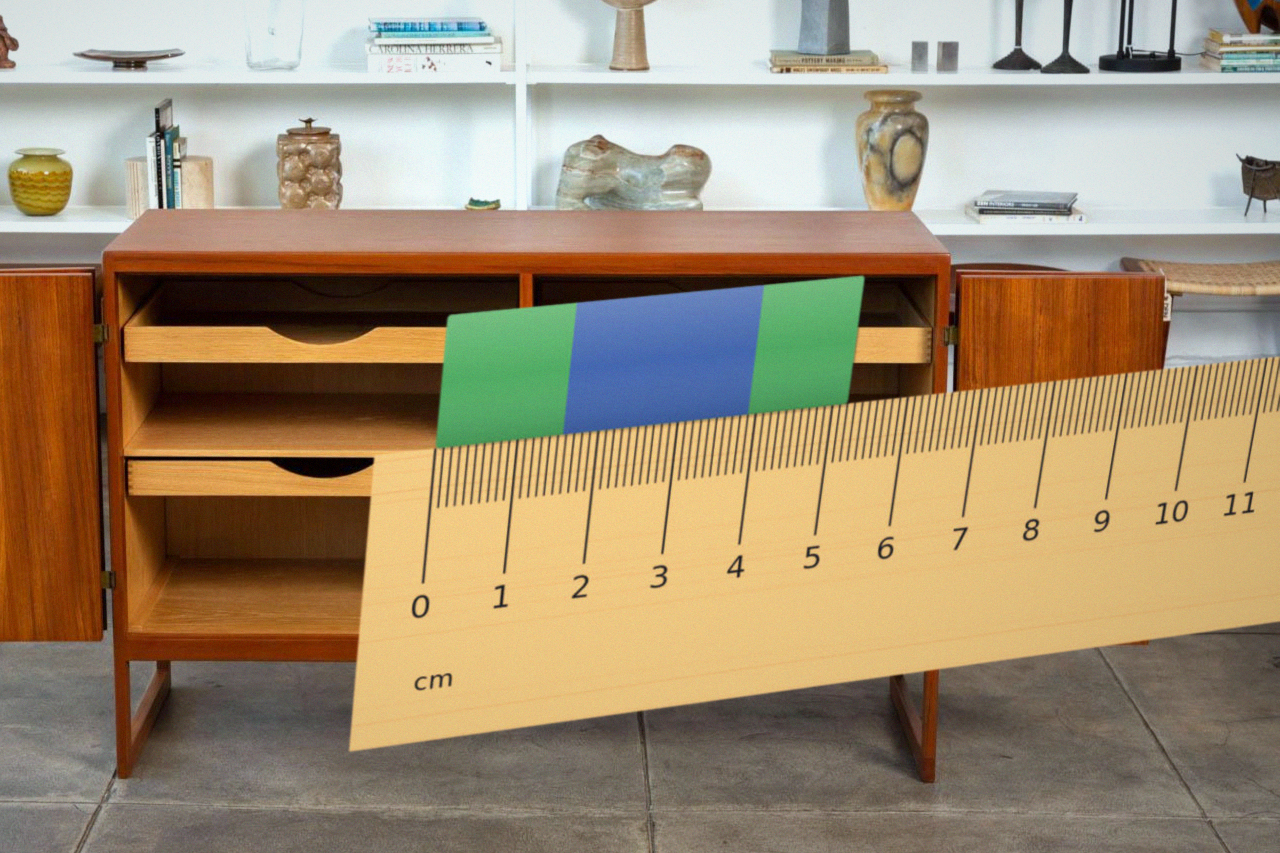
cm 5.2
